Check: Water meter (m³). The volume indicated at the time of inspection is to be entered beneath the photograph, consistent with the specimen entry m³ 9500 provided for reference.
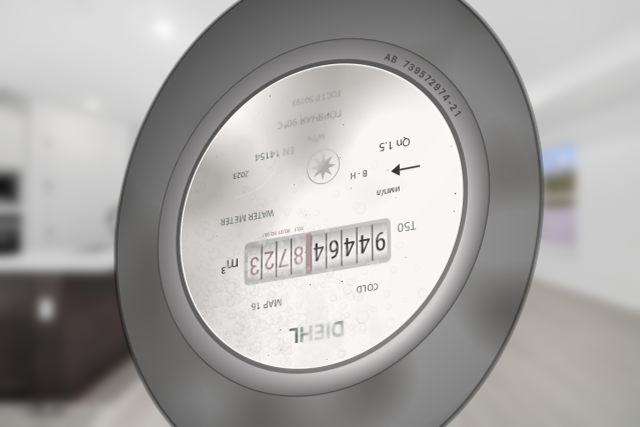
m³ 94464.8723
